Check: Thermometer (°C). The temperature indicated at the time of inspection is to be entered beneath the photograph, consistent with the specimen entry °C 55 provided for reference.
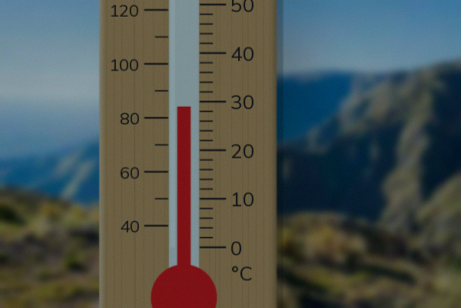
°C 29
